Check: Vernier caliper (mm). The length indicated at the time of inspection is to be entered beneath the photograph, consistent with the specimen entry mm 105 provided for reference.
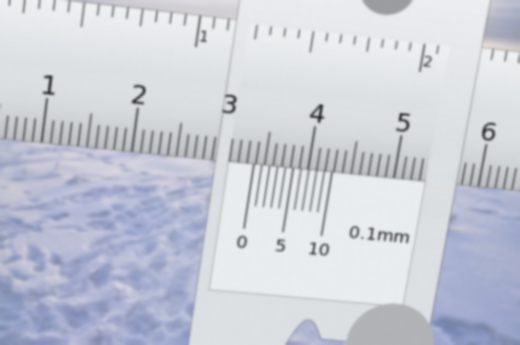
mm 33.8
